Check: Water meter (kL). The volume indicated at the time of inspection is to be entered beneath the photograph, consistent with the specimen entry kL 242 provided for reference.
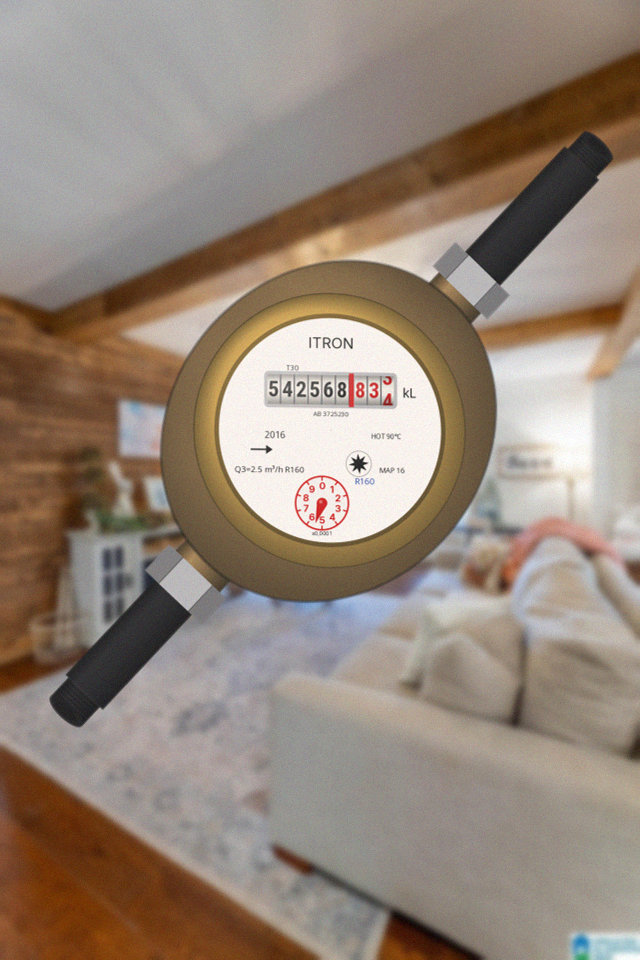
kL 542568.8335
